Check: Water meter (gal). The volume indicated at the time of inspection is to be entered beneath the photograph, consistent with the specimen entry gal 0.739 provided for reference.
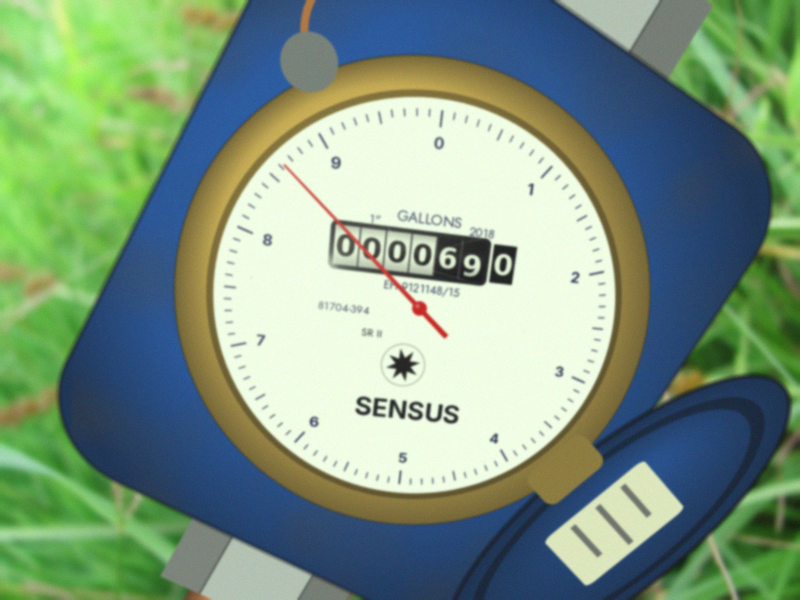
gal 688.6
